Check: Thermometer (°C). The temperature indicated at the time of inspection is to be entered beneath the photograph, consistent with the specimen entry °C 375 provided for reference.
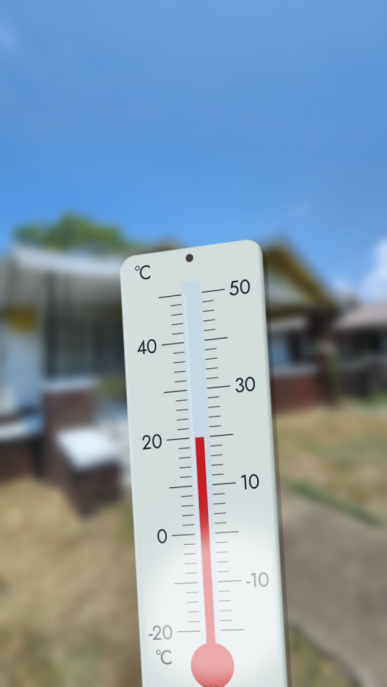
°C 20
